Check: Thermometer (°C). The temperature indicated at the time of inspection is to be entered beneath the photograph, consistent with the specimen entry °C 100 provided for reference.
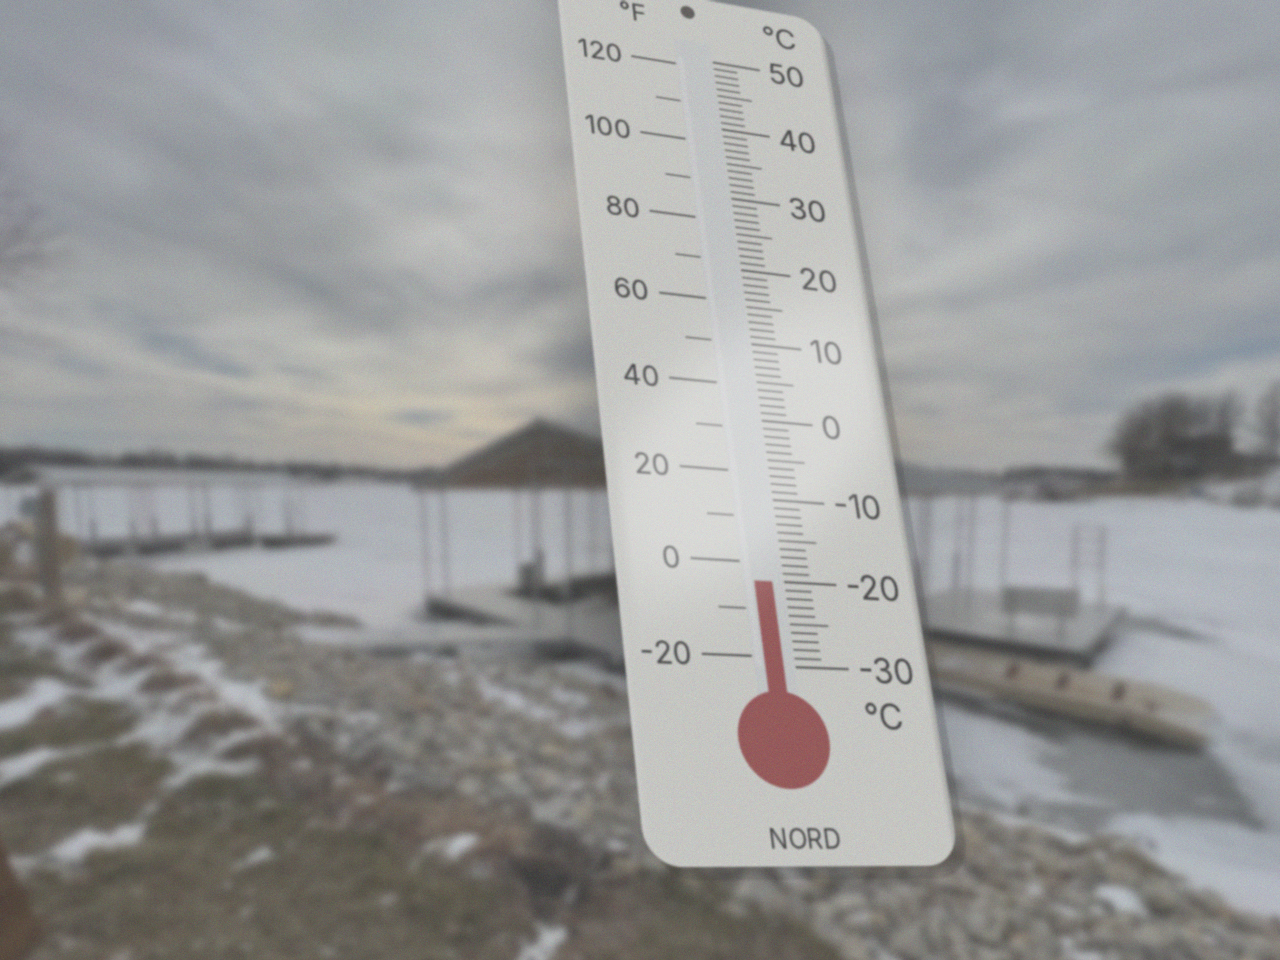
°C -20
